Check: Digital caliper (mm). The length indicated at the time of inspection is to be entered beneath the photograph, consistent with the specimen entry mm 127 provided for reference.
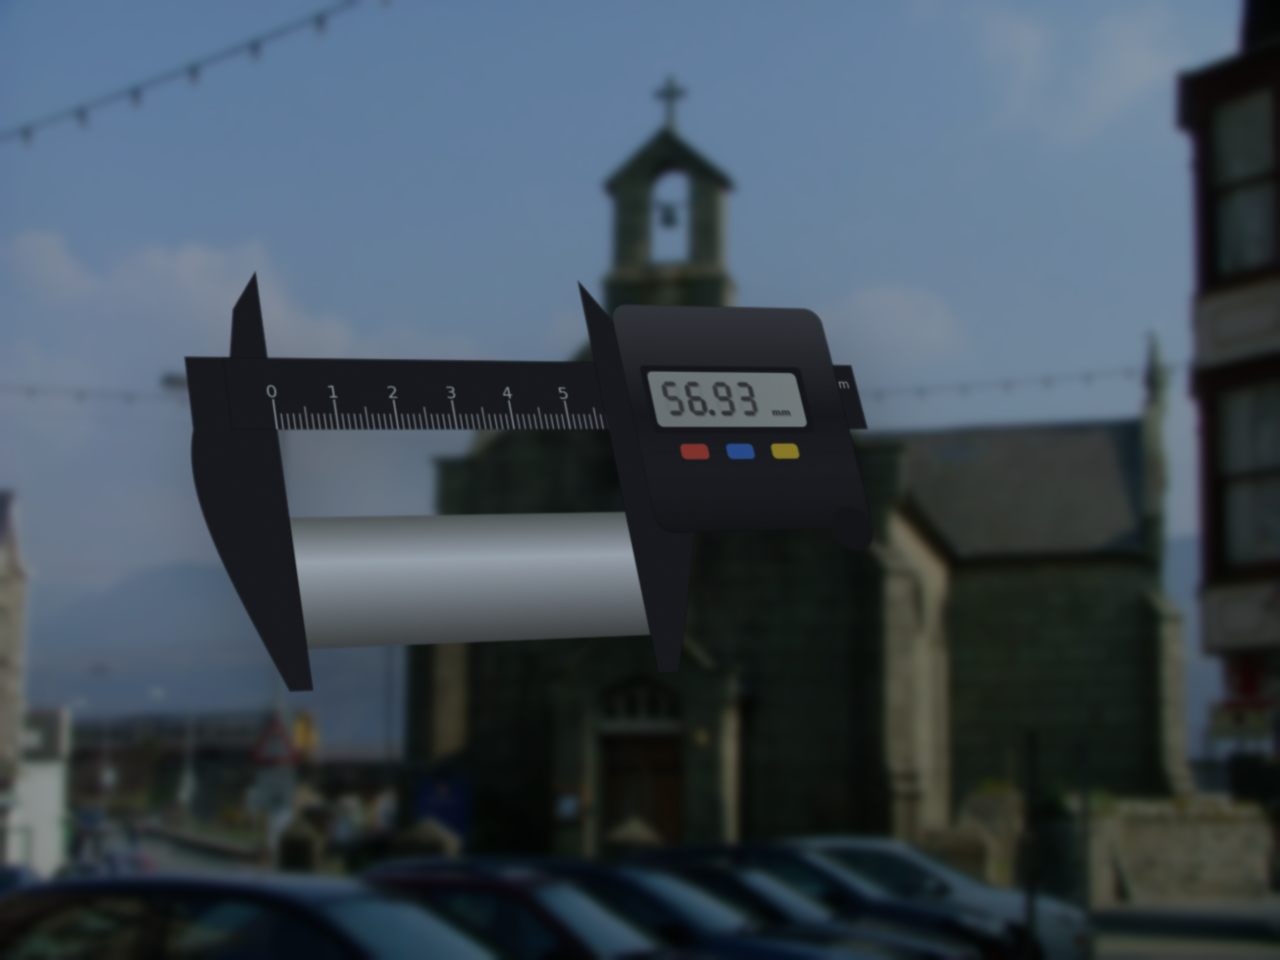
mm 56.93
